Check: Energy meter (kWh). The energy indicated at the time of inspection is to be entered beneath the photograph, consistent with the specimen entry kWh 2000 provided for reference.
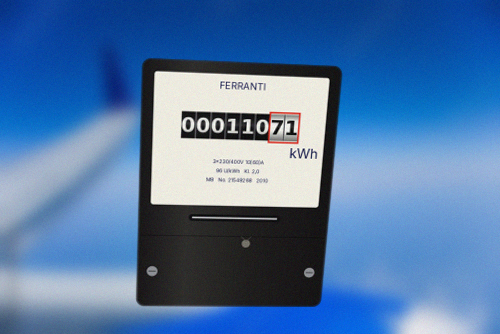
kWh 110.71
